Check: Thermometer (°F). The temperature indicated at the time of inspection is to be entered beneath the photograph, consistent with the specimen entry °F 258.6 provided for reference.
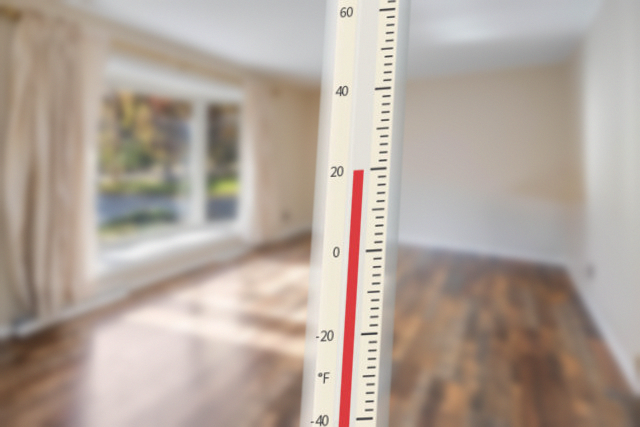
°F 20
